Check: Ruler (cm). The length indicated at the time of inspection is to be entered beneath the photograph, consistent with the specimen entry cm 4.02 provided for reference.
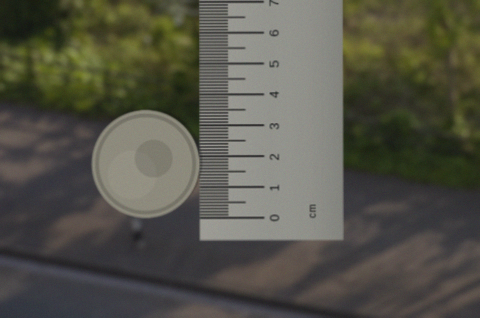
cm 3.5
